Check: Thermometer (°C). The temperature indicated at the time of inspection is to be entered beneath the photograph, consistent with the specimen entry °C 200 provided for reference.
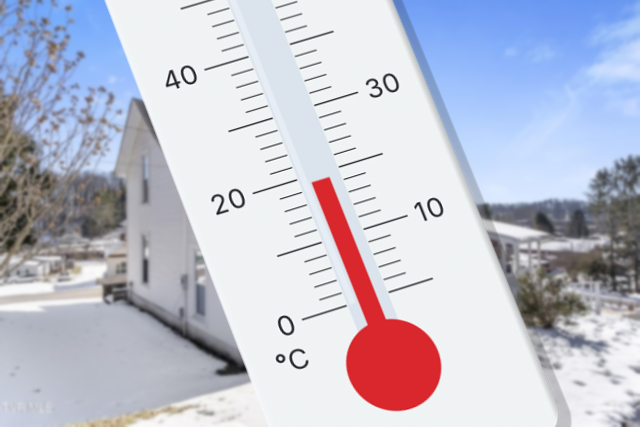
°C 19
